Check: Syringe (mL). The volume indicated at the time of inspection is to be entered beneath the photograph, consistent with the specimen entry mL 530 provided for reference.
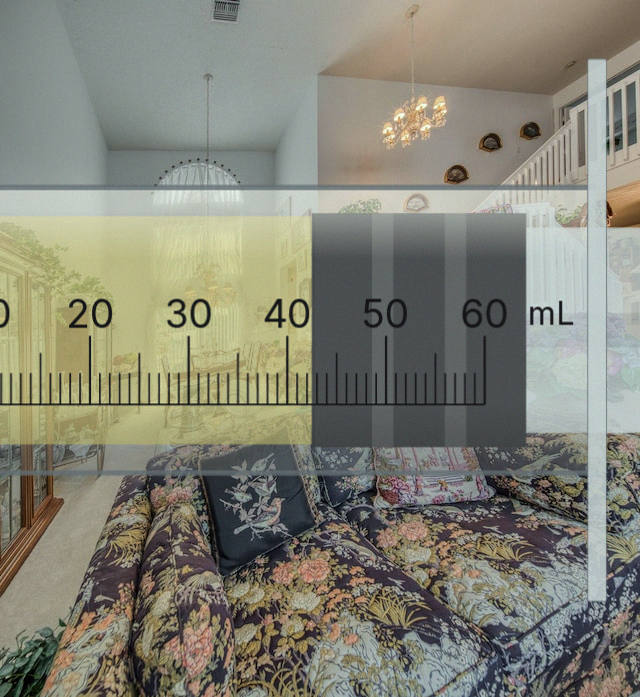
mL 42.5
